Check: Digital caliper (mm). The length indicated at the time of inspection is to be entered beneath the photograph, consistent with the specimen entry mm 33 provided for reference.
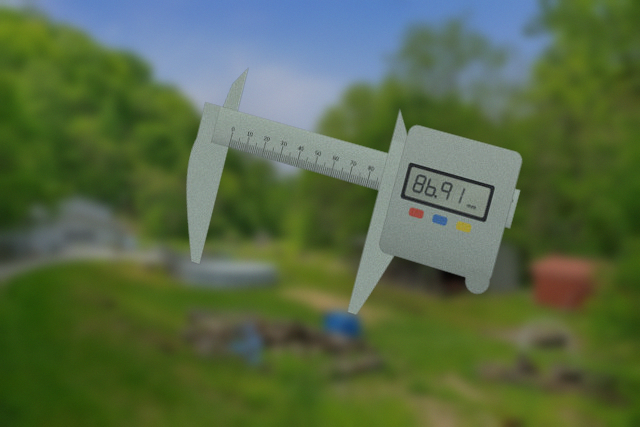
mm 86.91
